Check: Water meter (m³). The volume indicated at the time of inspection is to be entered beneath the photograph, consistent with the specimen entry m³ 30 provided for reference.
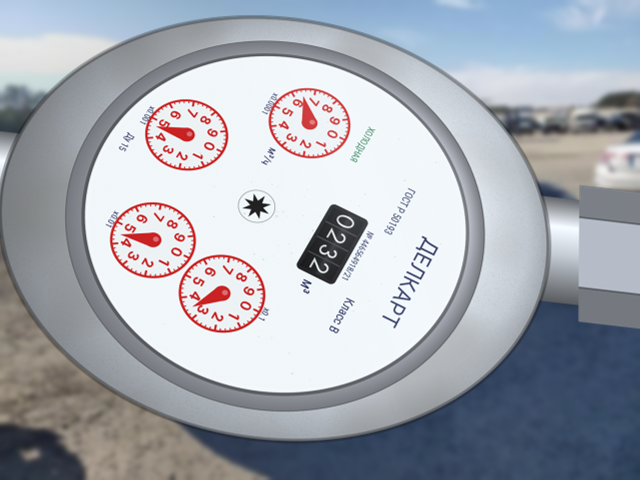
m³ 232.3446
